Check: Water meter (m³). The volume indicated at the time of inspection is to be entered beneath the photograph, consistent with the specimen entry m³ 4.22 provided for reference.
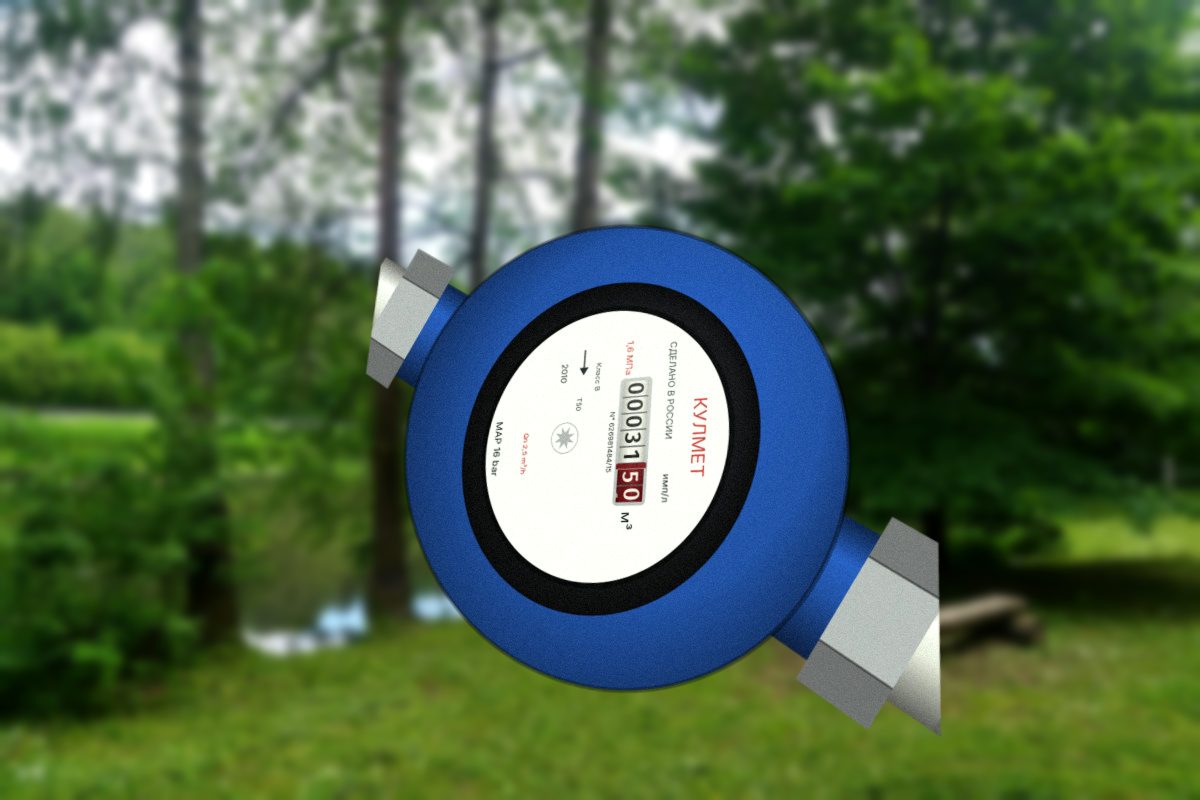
m³ 31.50
